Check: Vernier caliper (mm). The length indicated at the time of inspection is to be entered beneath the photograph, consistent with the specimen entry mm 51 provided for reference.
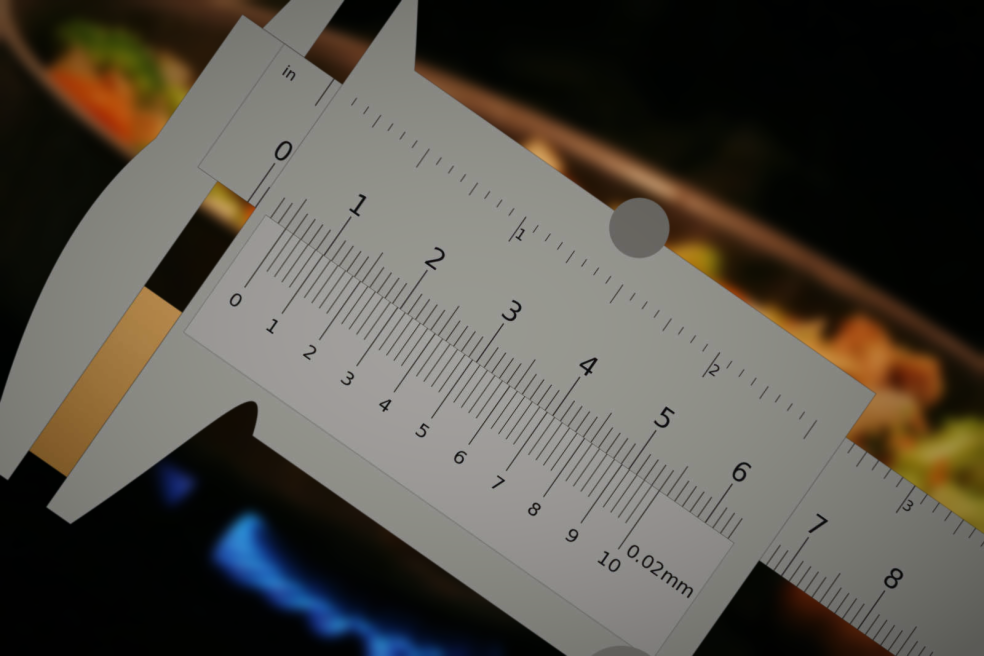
mm 5.0
